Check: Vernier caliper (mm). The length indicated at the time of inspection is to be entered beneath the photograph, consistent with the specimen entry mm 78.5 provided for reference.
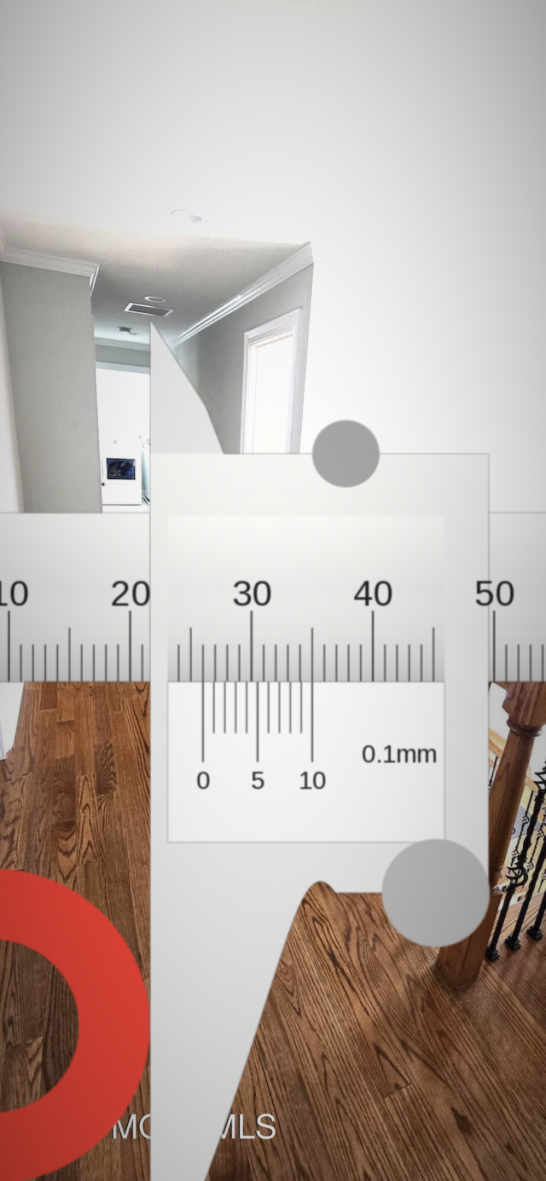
mm 26.0
